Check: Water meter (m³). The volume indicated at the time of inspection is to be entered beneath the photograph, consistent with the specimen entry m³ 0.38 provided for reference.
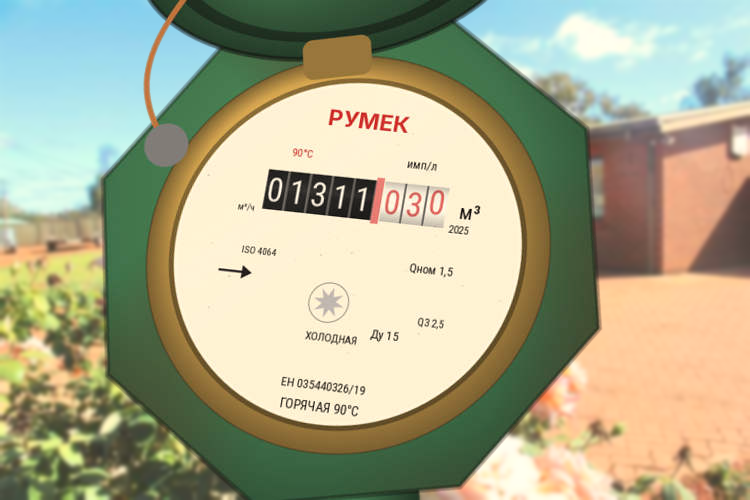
m³ 1311.030
